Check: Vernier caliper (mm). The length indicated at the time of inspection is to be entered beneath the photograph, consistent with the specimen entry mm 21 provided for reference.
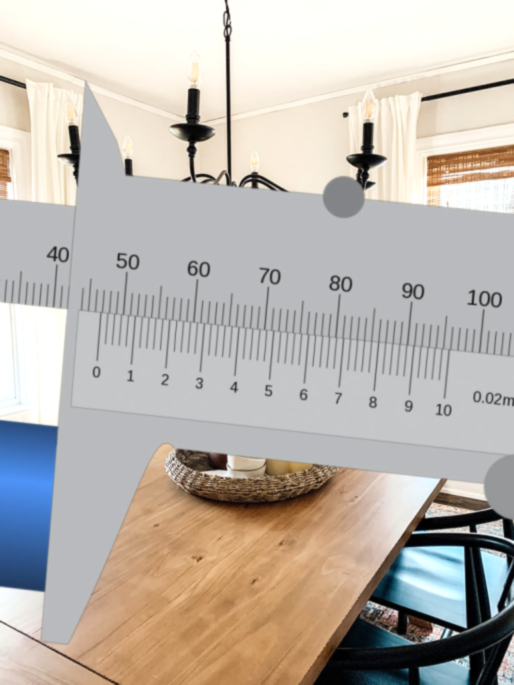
mm 46.8
